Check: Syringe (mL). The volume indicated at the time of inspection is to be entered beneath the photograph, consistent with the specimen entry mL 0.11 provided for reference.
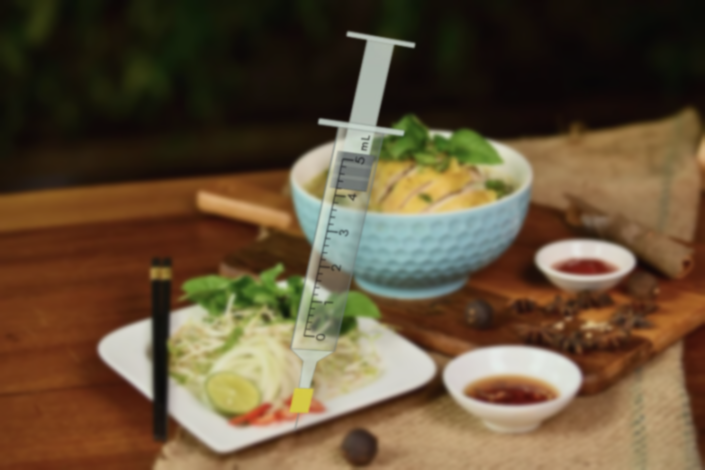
mL 4.2
